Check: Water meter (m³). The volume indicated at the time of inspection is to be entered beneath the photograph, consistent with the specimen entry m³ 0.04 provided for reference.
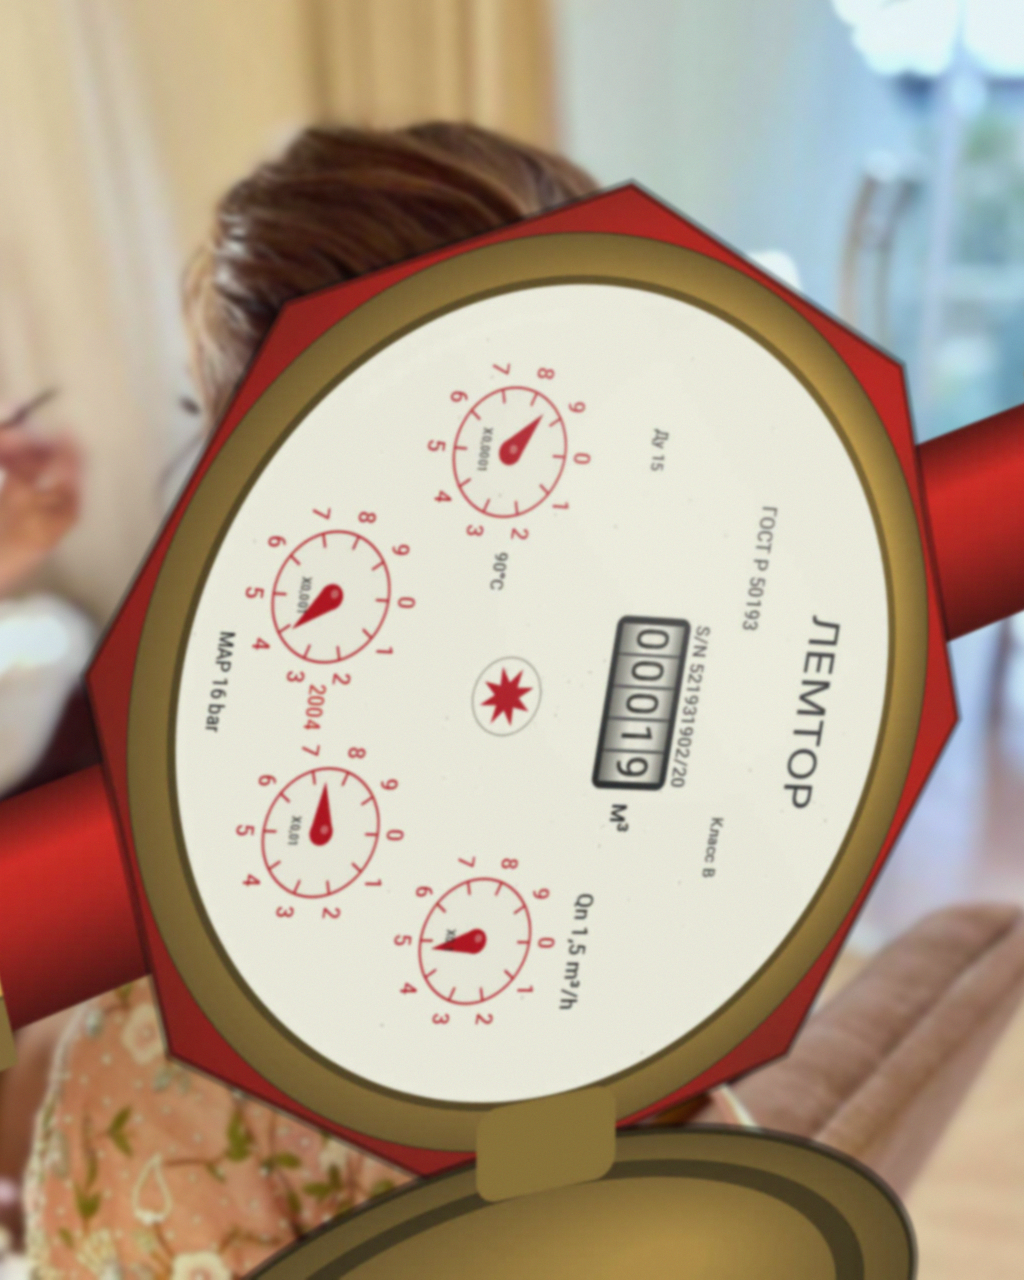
m³ 19.4738
